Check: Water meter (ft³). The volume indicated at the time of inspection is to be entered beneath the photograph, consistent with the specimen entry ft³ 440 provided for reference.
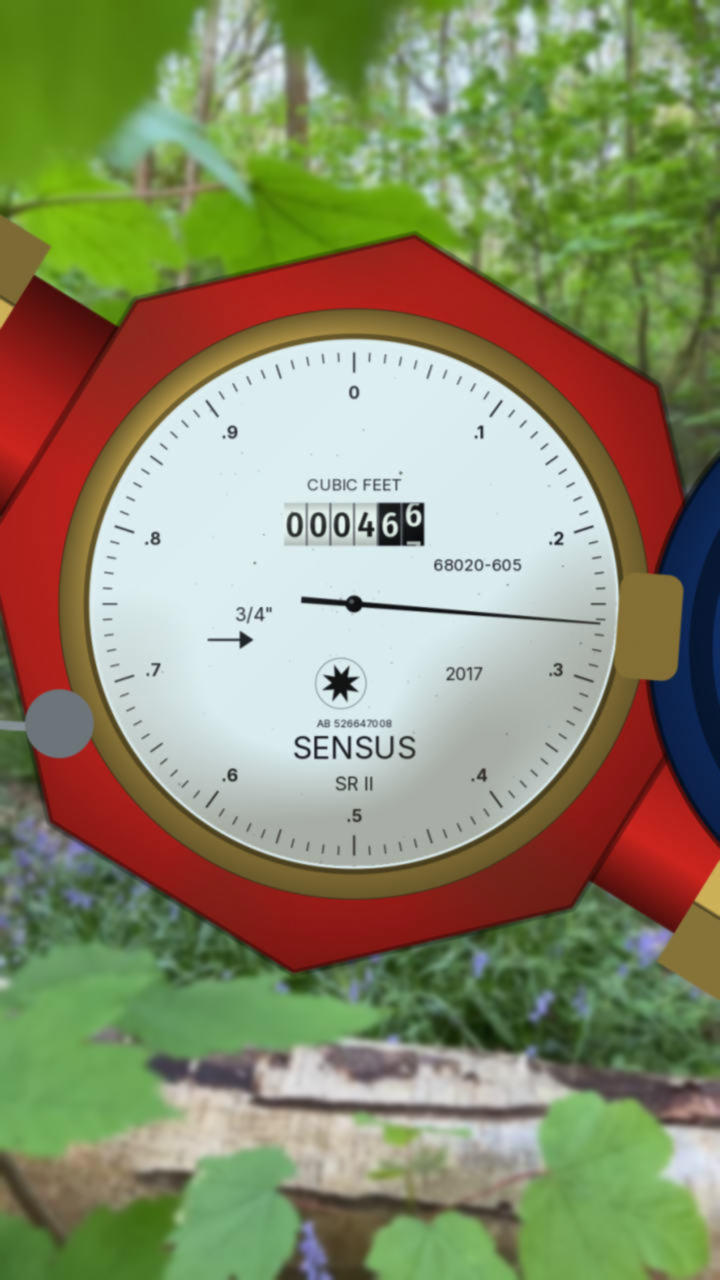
ft³ 466.26
